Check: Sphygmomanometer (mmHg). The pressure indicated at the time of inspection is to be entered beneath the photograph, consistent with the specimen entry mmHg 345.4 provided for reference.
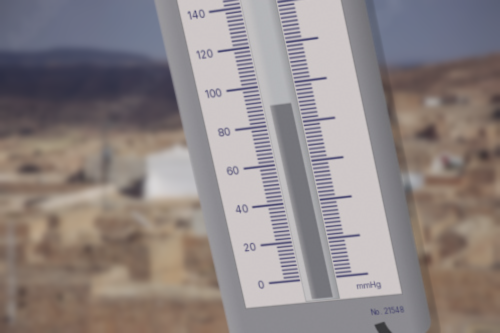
mmHg 90
